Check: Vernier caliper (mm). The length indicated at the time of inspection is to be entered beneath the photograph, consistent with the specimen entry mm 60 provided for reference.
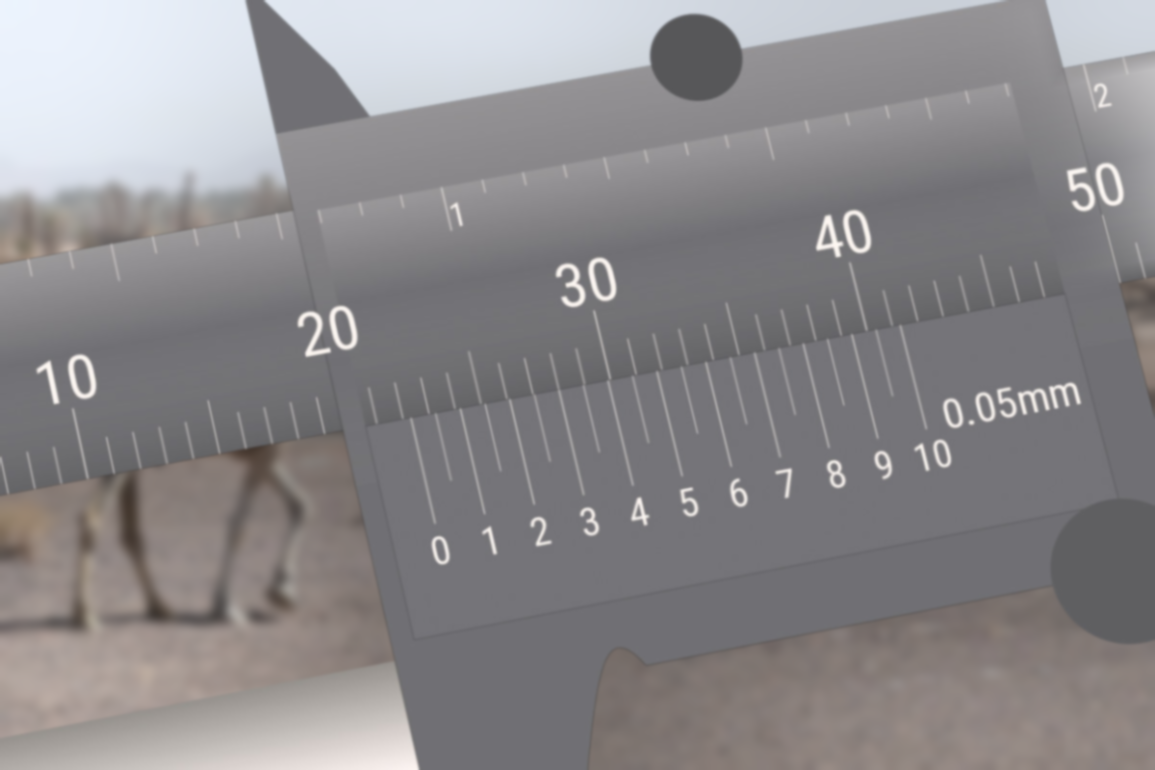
mm 22.3
